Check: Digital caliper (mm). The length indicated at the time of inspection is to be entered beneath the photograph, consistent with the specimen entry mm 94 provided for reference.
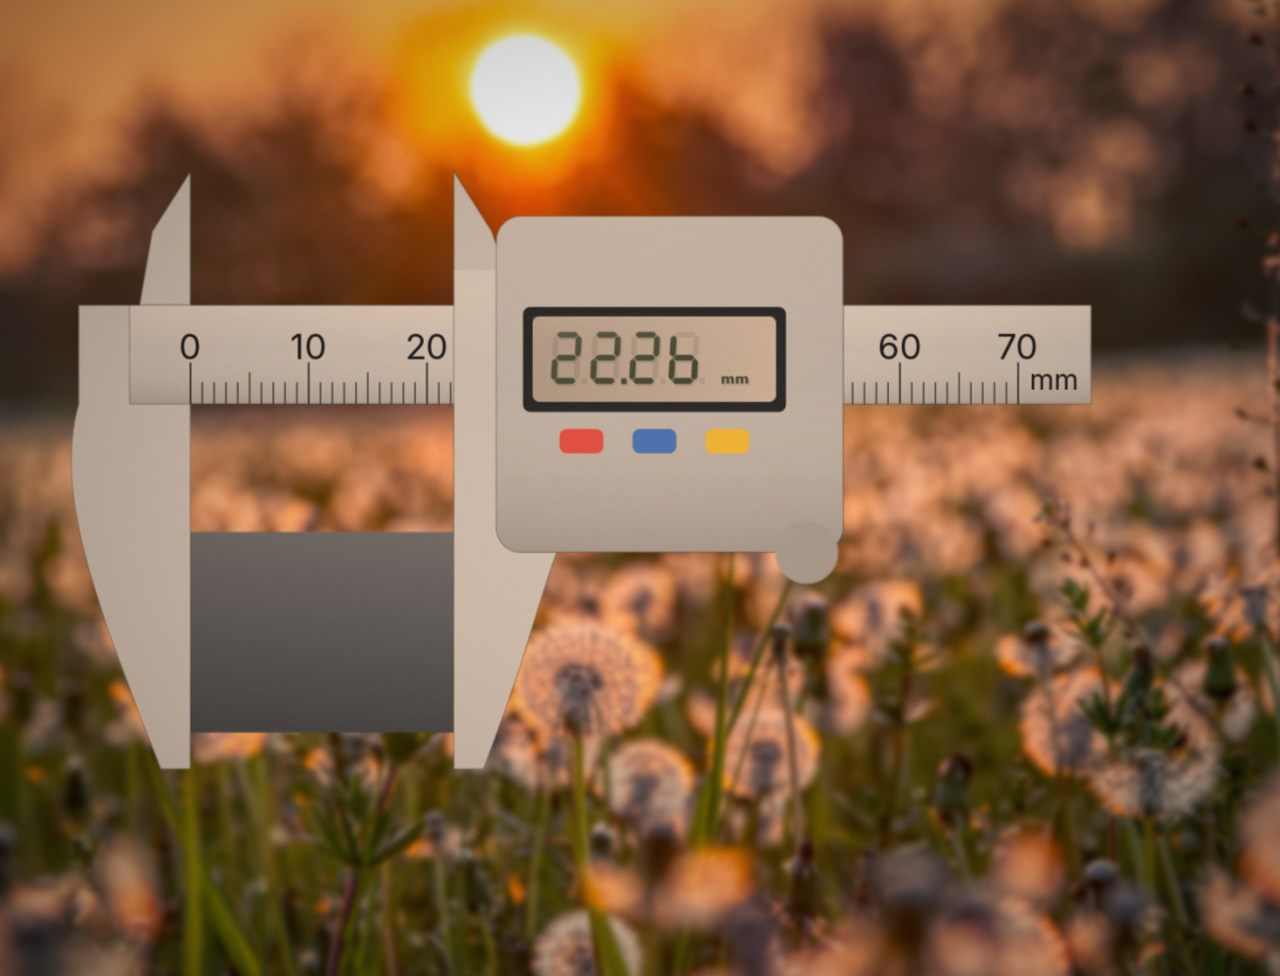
mm 22.26
